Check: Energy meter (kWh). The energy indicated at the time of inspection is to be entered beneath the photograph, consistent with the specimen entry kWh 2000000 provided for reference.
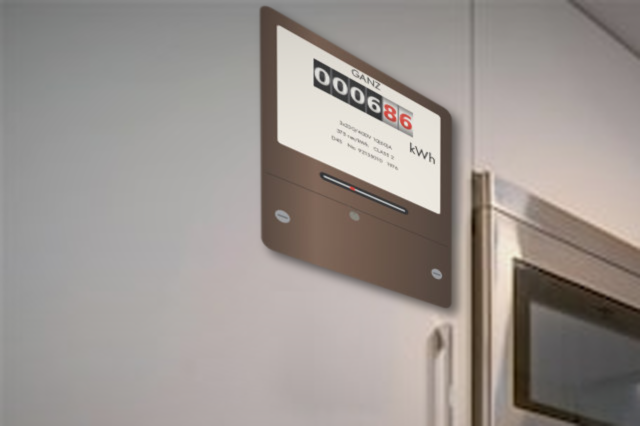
kWh 6.86
